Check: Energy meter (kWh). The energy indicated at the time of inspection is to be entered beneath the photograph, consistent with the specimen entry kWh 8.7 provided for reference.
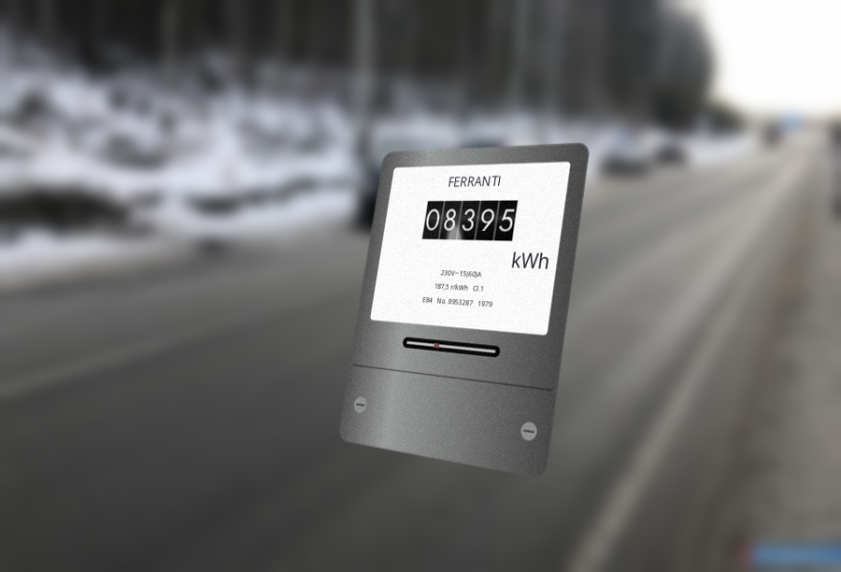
kWh 8395
